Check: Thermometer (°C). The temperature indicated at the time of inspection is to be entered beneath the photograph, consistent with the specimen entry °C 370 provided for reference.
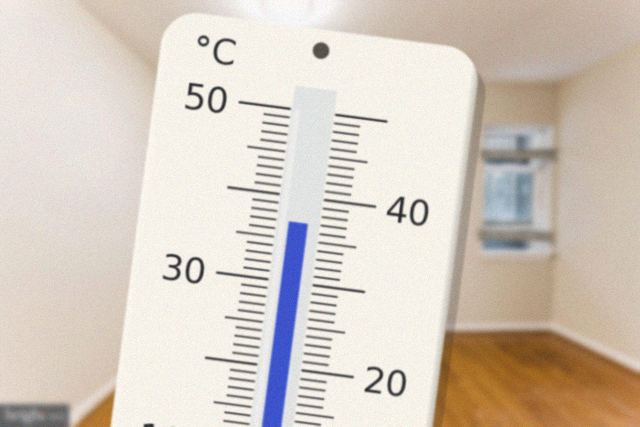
°C 37
